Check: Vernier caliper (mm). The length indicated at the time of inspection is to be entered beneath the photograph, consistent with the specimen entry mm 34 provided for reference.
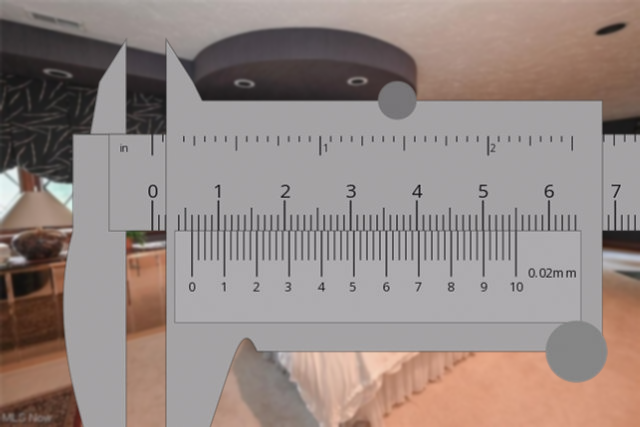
mm 6.0
